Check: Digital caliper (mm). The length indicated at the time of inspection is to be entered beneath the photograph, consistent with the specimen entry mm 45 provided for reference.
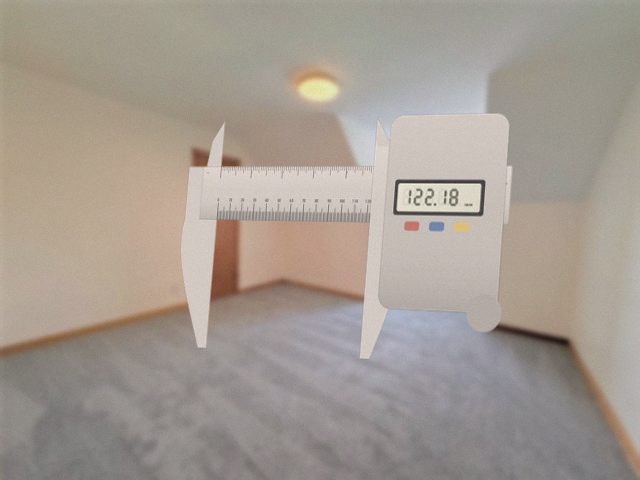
mm 122.18
